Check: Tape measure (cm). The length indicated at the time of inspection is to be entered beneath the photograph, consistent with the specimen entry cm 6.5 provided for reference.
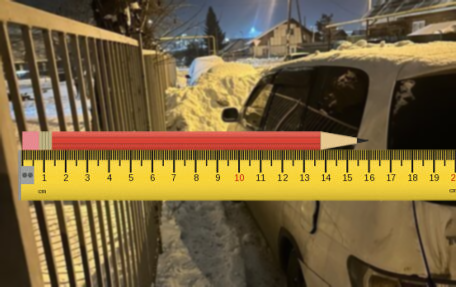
cm 16
